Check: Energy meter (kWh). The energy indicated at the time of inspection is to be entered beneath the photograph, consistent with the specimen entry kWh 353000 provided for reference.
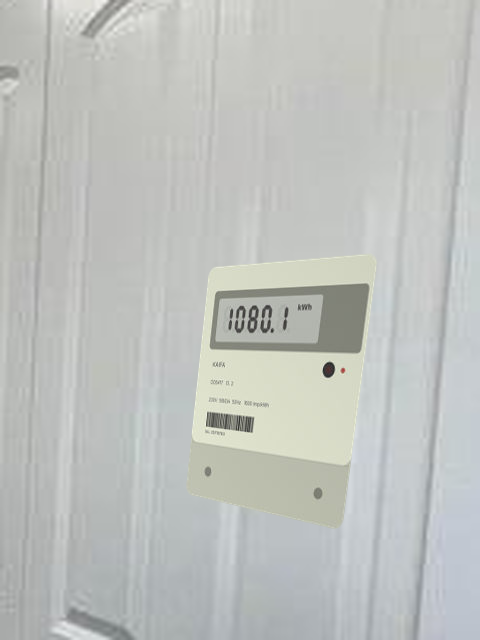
kWh 1080.1
